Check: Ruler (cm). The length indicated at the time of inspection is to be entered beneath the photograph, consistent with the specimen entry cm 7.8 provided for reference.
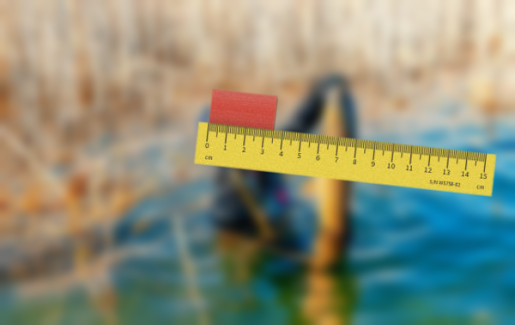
cm 3.5
